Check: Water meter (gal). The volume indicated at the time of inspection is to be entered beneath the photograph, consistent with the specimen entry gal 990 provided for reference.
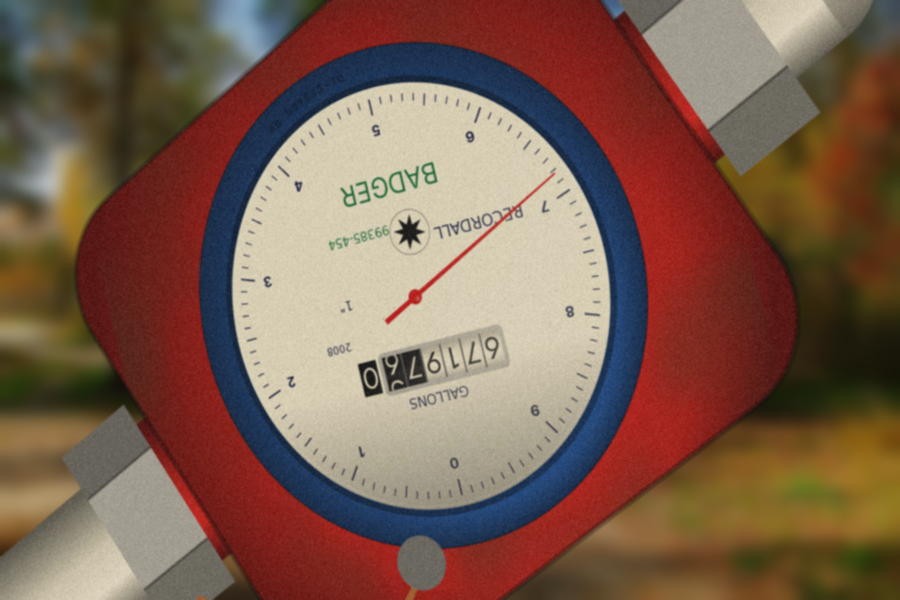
gal 6719756.8
